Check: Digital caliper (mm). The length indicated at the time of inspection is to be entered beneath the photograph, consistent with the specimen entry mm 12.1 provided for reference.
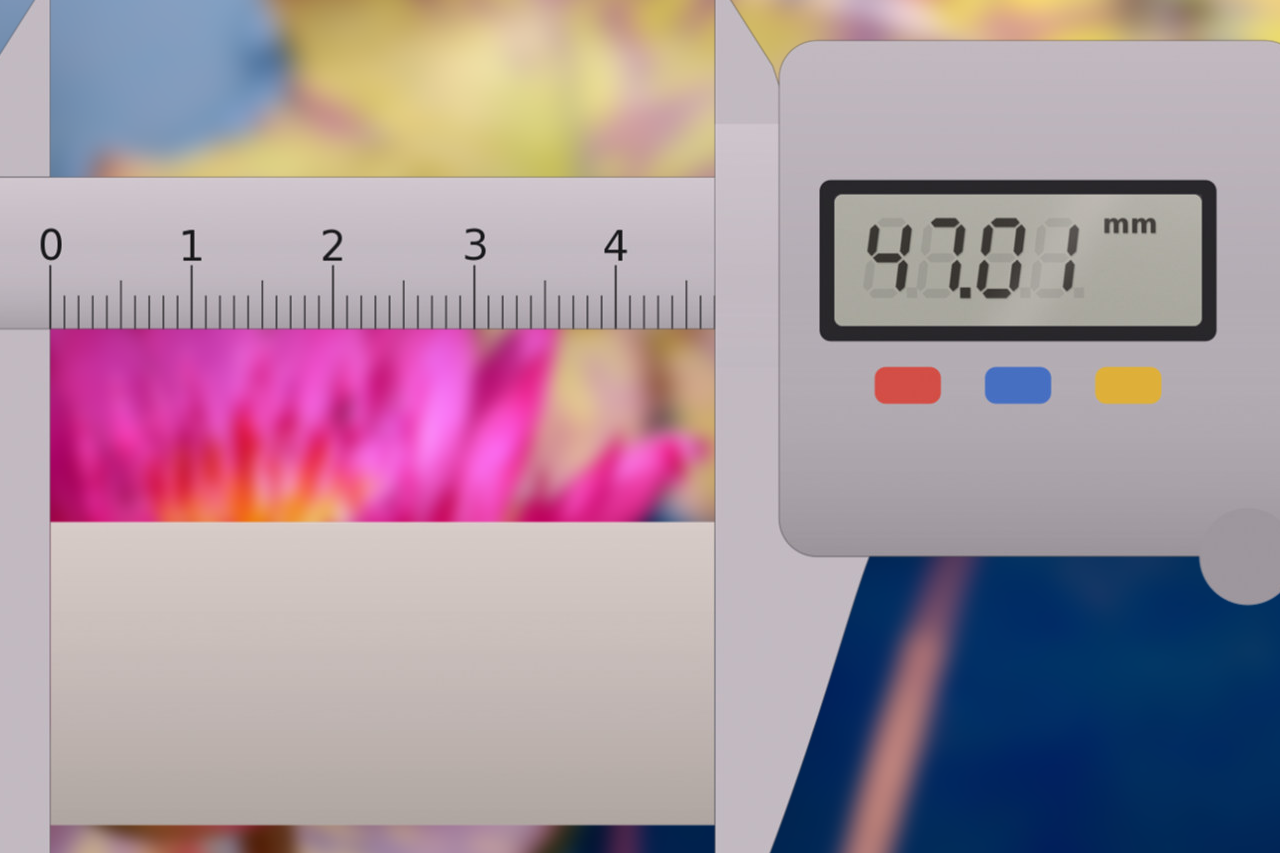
mm 47.01
